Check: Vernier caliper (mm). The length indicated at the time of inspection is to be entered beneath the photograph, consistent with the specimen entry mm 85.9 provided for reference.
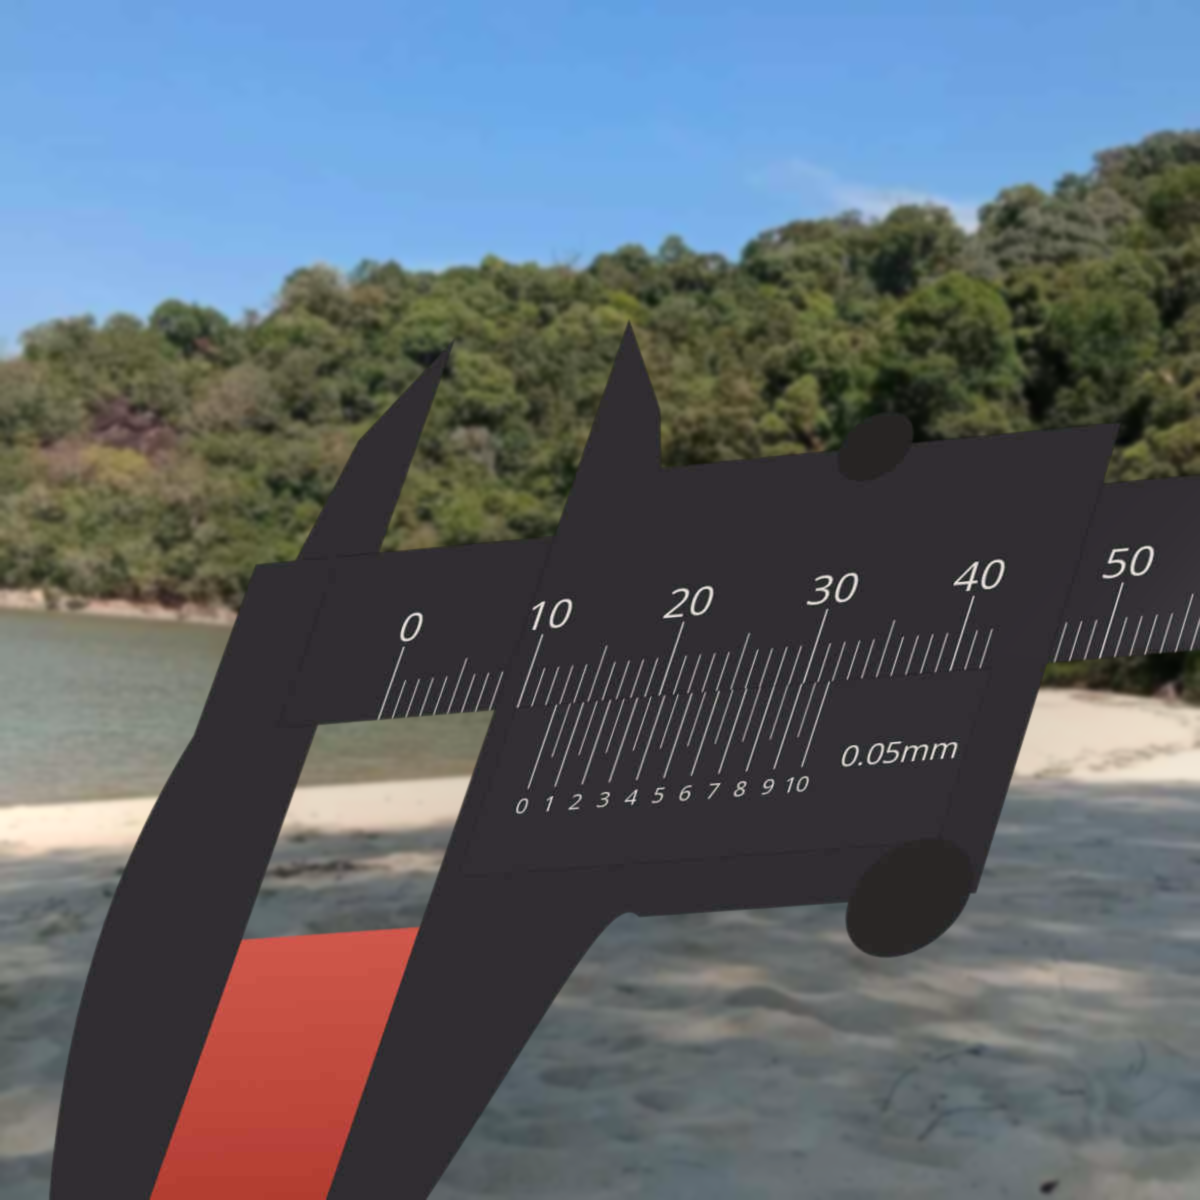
mm 12.8
